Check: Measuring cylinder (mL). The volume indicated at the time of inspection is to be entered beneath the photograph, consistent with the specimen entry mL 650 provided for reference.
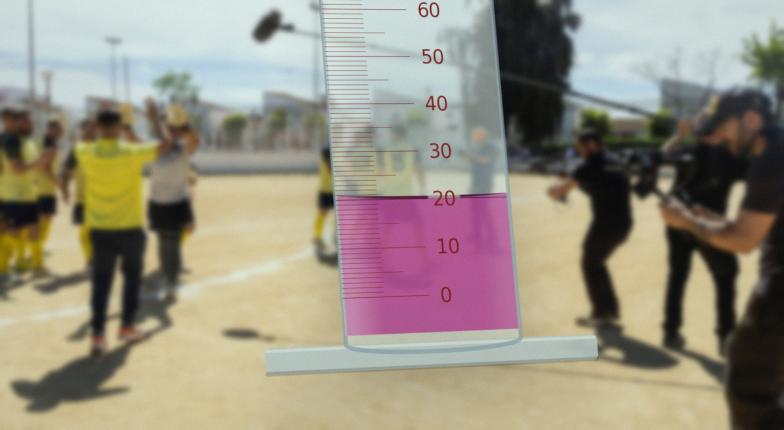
mL 20
